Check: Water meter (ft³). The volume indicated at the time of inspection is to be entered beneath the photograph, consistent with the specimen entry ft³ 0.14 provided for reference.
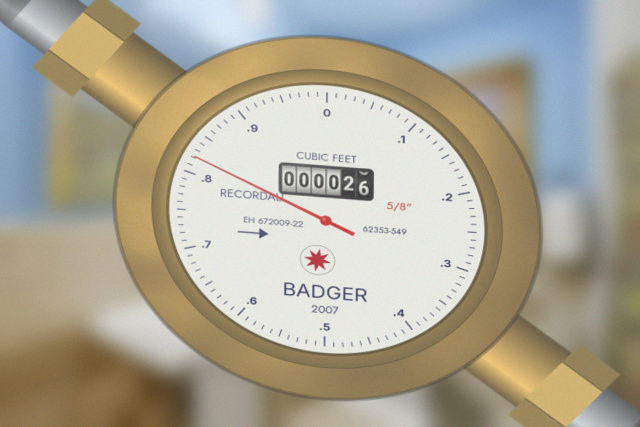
ft³ 25.82
